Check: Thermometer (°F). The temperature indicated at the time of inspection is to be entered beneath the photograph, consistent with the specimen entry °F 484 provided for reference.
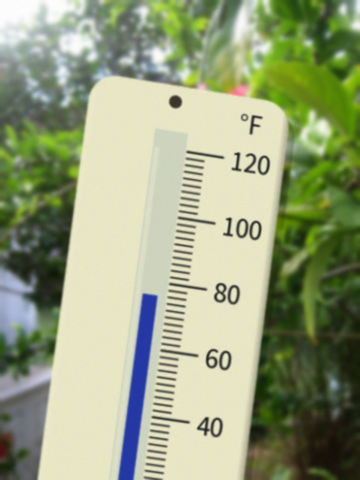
°F 76
